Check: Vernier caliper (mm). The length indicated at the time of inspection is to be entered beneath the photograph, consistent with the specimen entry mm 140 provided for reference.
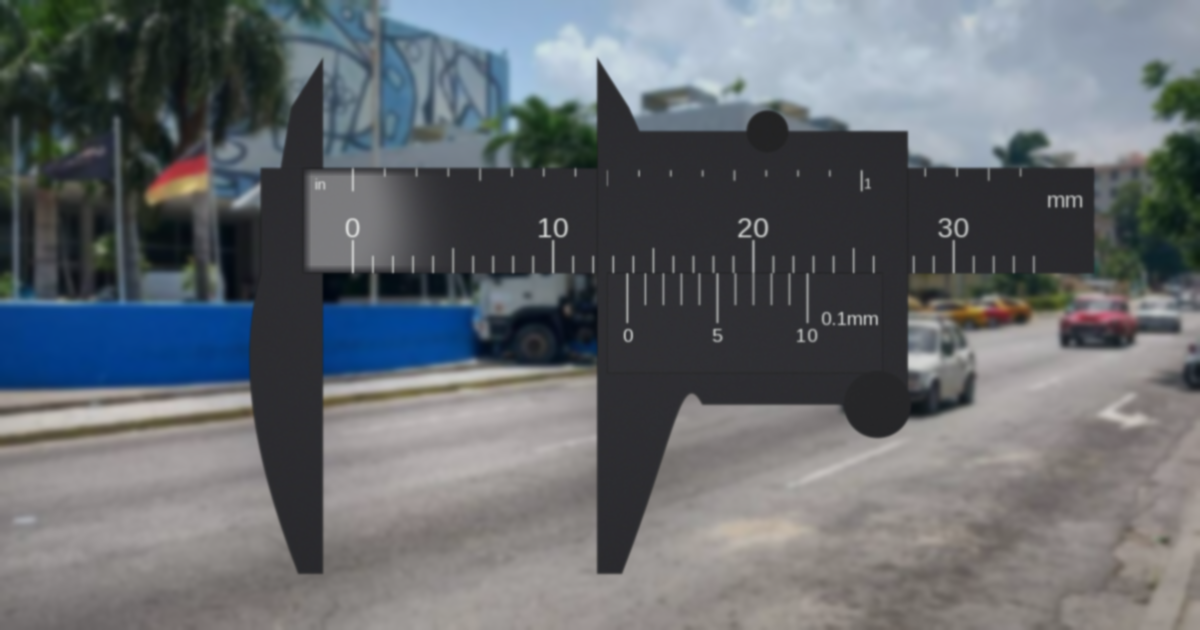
mm 13.7
